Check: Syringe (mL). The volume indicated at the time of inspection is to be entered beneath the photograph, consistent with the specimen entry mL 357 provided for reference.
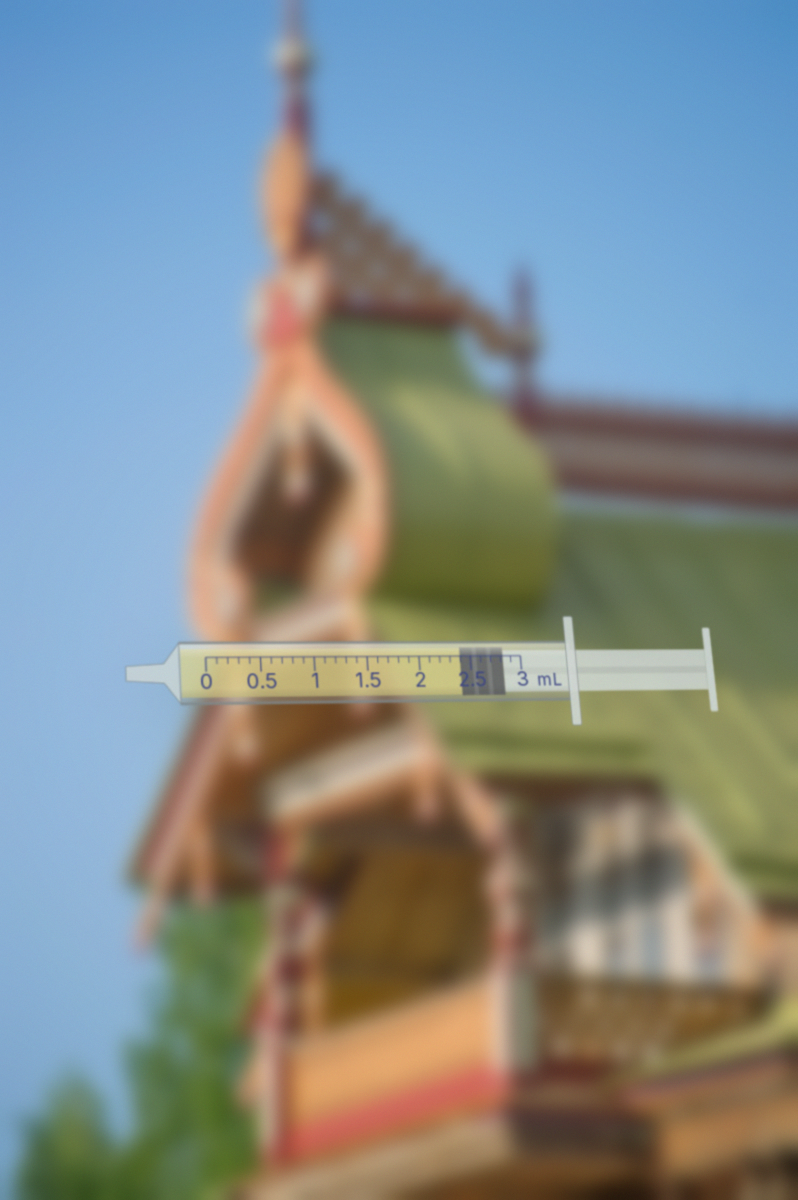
mL 2.4
